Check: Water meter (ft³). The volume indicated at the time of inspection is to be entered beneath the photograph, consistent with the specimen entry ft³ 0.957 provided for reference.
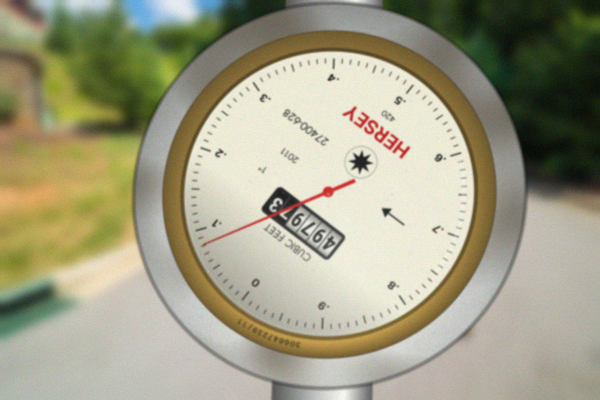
ft³ 497973.08
